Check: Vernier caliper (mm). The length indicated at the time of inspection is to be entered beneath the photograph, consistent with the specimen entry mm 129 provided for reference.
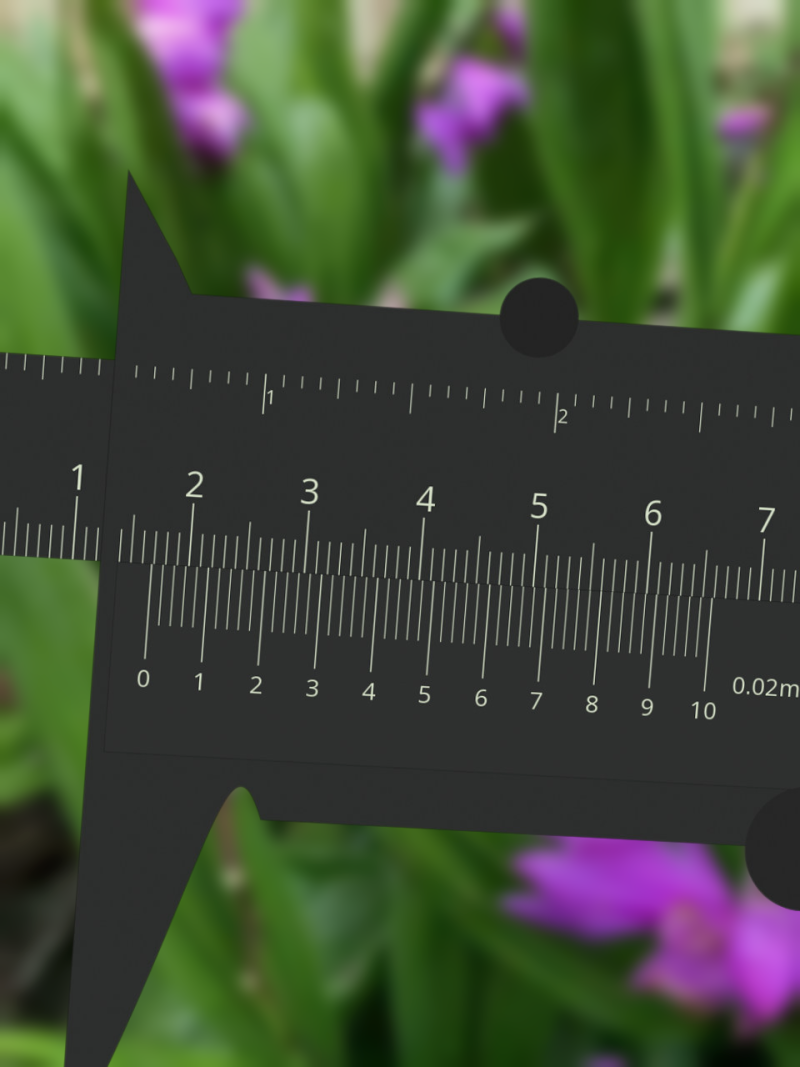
mm 16.8
